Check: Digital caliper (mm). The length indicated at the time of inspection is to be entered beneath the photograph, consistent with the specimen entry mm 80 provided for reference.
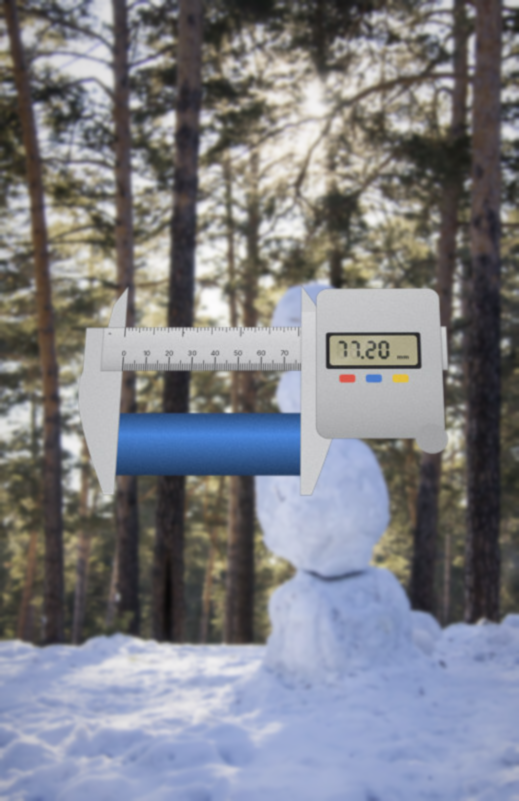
mm 77.20
